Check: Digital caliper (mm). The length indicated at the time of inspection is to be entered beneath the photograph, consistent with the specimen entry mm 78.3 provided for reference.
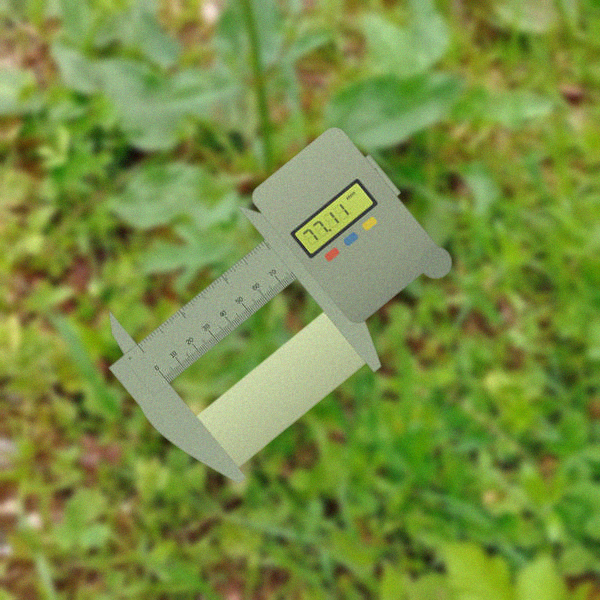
mm 77.11
